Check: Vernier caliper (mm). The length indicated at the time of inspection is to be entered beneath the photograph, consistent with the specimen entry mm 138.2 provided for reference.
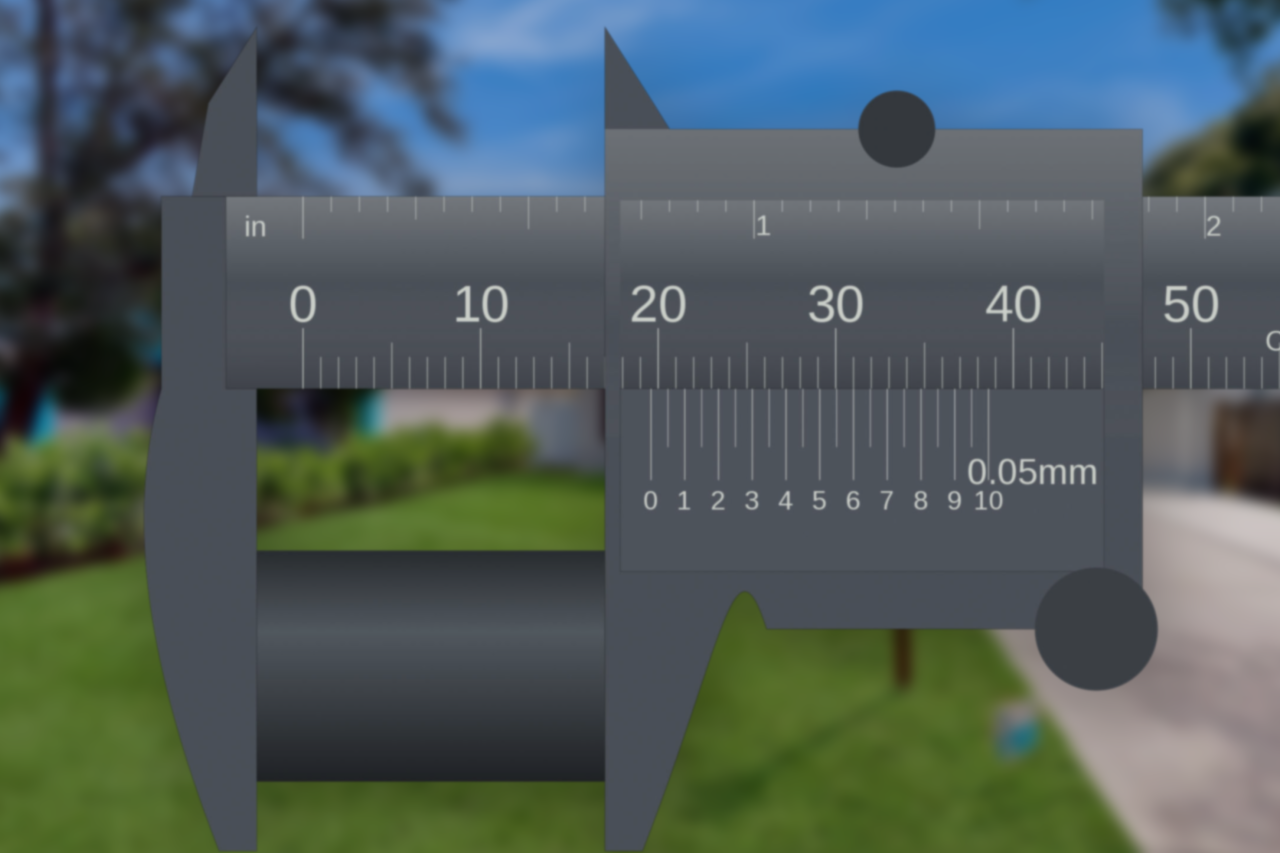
mm 19.6
